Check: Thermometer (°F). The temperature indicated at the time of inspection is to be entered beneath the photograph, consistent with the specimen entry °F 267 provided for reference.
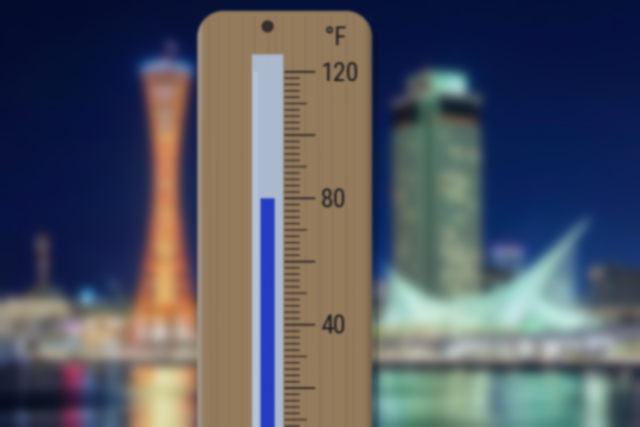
°F 80
